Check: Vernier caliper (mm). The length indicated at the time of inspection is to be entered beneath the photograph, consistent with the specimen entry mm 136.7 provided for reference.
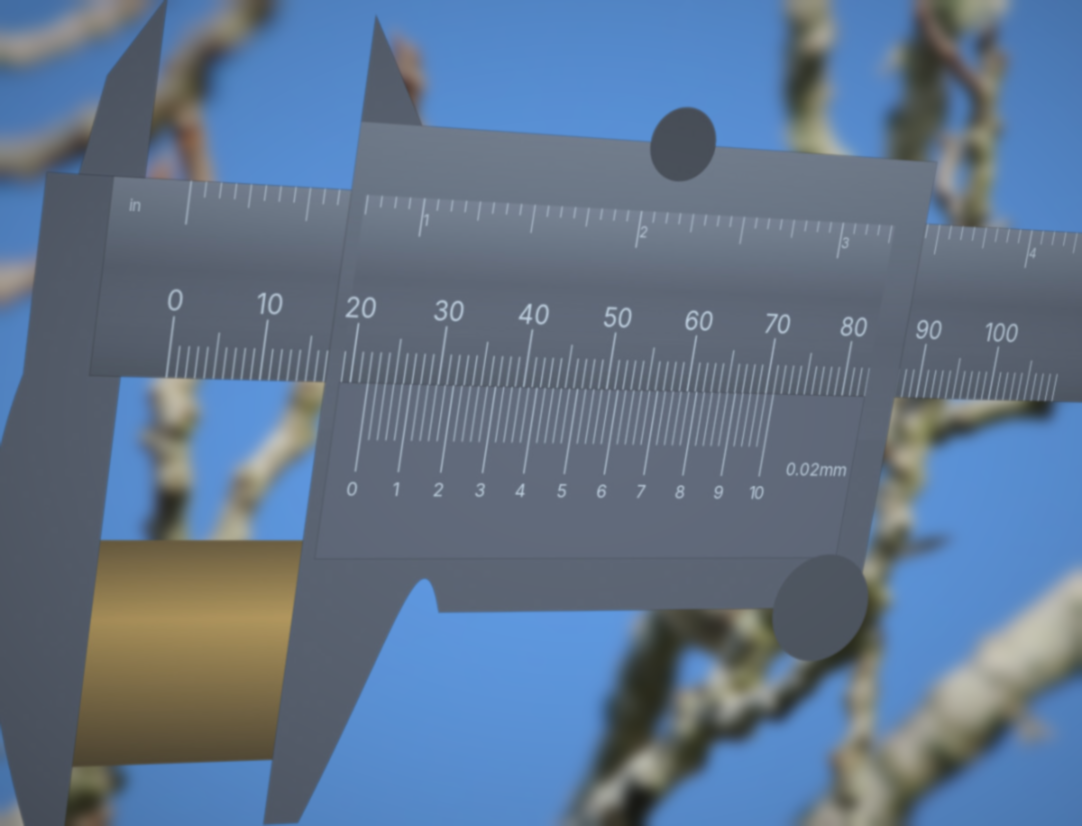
mm 22.0
